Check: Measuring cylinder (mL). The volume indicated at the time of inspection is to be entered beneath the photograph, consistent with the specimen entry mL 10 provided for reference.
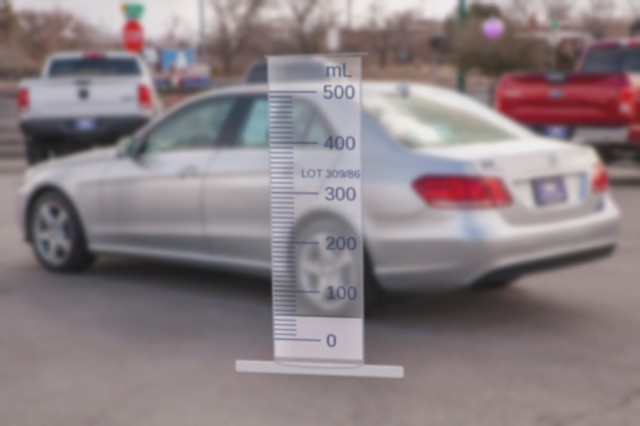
mL 50
